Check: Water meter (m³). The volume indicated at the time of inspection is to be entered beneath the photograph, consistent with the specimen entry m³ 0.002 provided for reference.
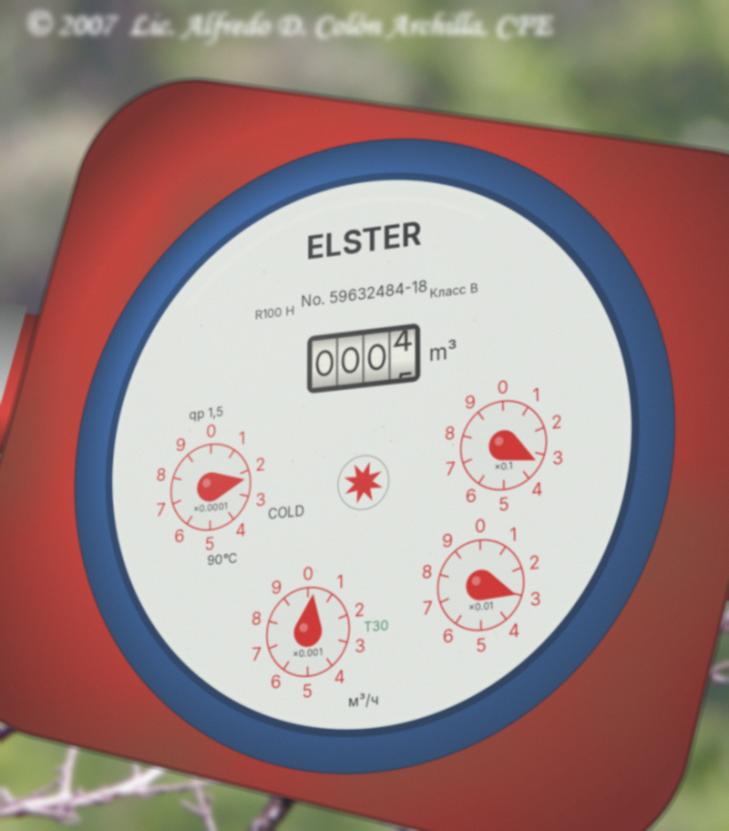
m³ 4.3302
